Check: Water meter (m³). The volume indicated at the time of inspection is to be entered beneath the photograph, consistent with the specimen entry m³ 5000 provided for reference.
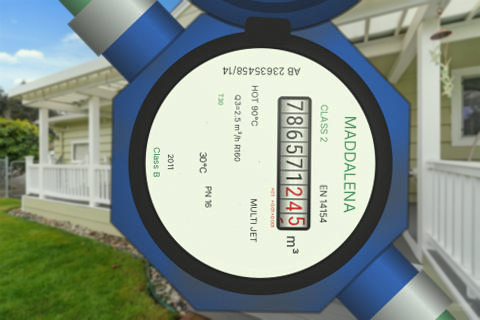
m³ 786571.245
